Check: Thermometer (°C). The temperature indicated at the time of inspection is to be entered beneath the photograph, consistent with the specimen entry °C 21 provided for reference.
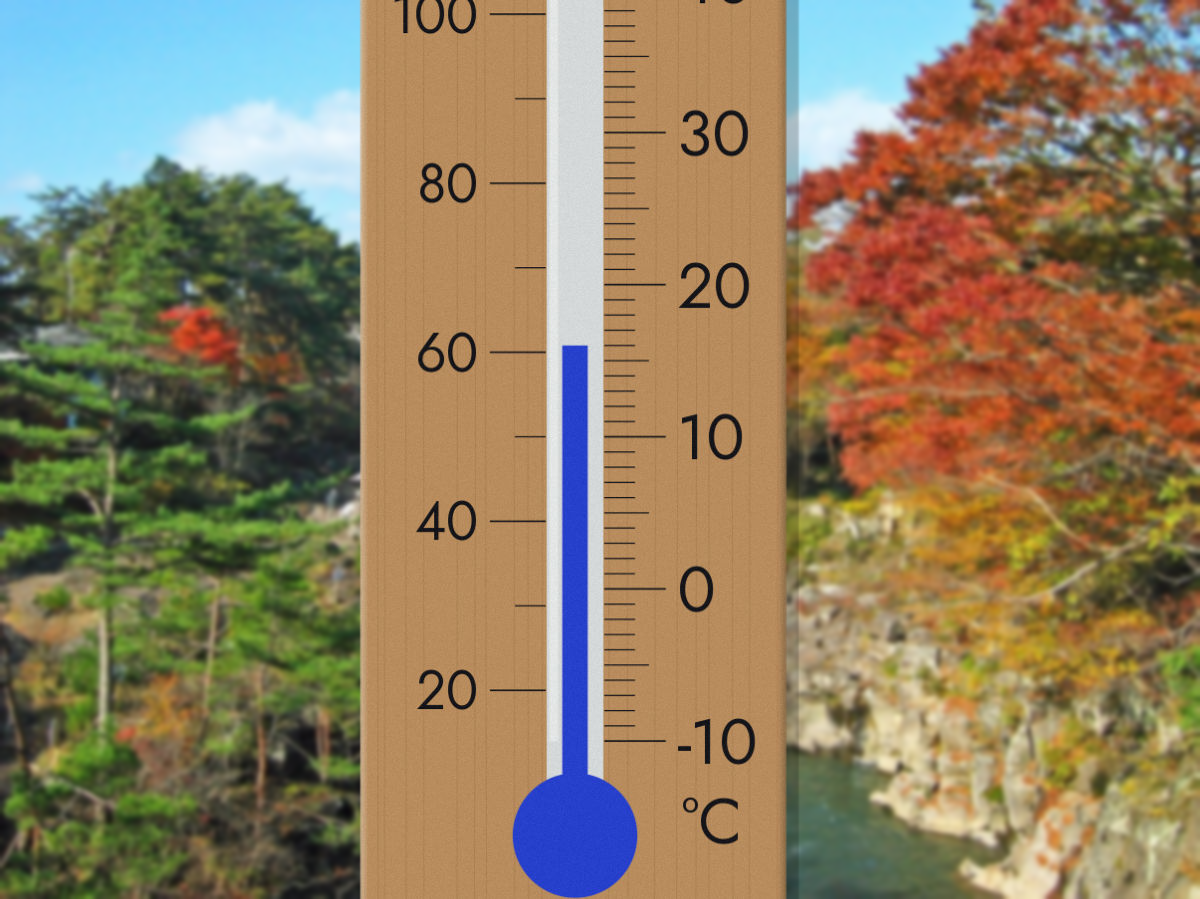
°C 16
